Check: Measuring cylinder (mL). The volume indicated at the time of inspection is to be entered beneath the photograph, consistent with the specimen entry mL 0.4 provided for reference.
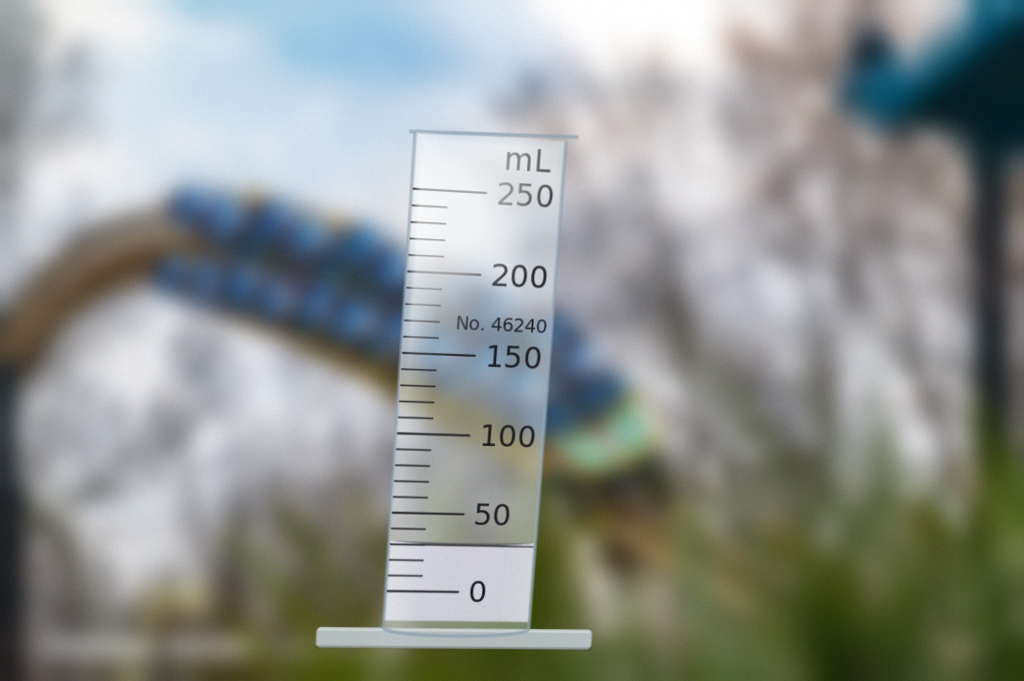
mL 30
